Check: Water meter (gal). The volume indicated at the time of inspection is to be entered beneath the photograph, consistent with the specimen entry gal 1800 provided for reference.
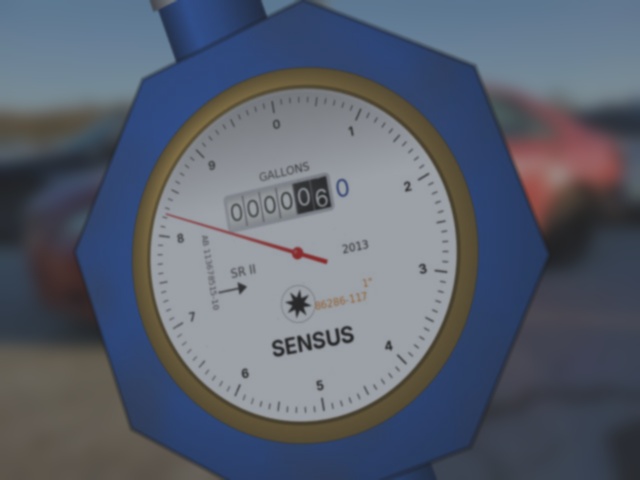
gal 58.2
